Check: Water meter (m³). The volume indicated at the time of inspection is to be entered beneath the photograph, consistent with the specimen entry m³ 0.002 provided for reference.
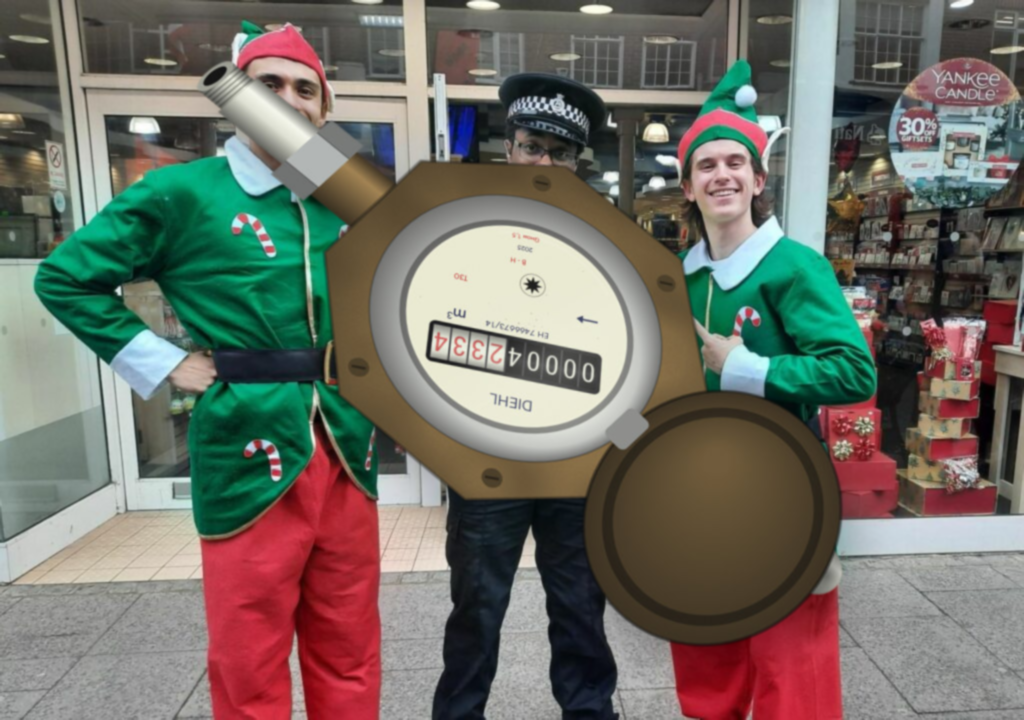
m³ 4.2334
